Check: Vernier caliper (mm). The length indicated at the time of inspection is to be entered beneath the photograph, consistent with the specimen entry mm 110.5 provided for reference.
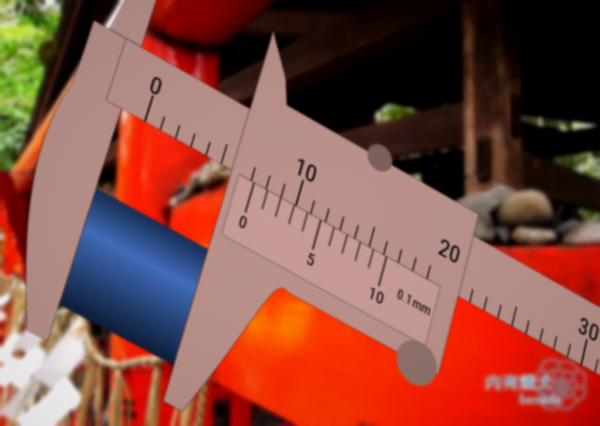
mm 7.2
